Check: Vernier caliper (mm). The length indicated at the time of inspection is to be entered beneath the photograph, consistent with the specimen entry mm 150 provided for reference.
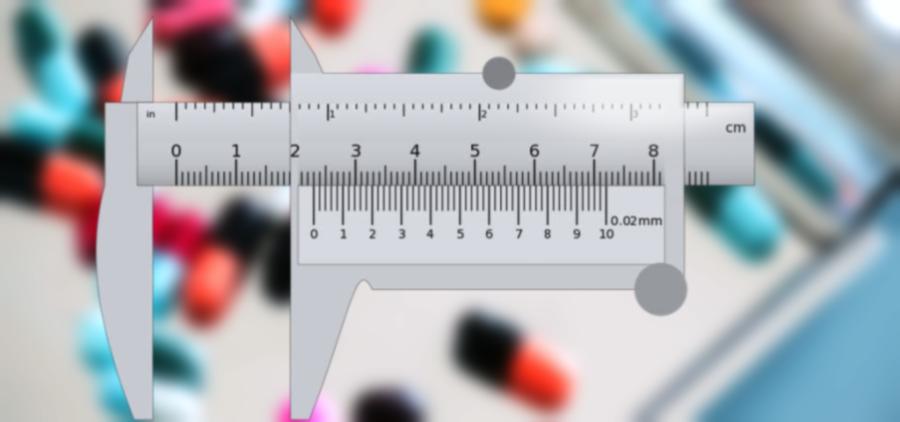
mm 23.0
